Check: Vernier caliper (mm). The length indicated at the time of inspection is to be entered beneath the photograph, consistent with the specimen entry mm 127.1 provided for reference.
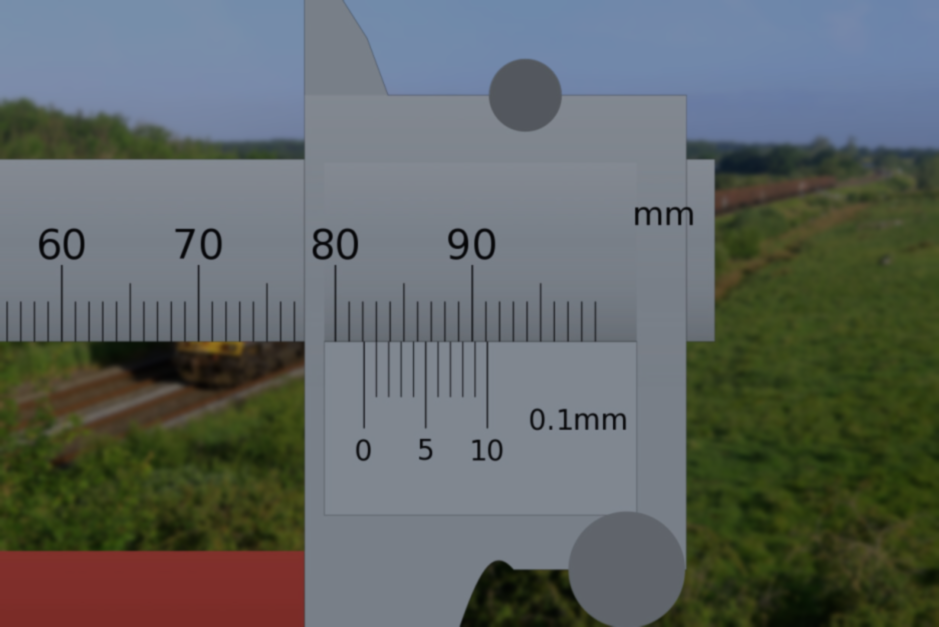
mm 82.1
